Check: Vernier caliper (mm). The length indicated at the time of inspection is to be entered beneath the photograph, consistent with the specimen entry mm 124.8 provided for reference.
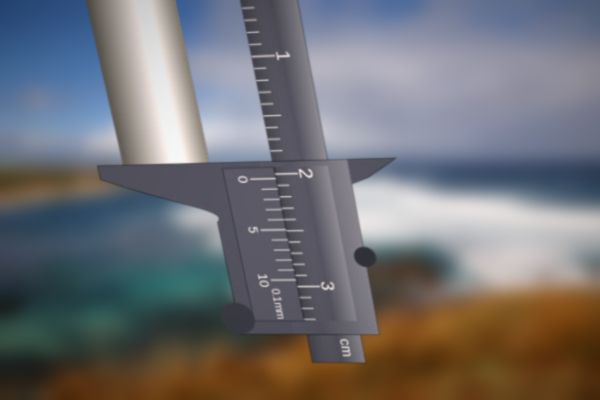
mm 20.4
